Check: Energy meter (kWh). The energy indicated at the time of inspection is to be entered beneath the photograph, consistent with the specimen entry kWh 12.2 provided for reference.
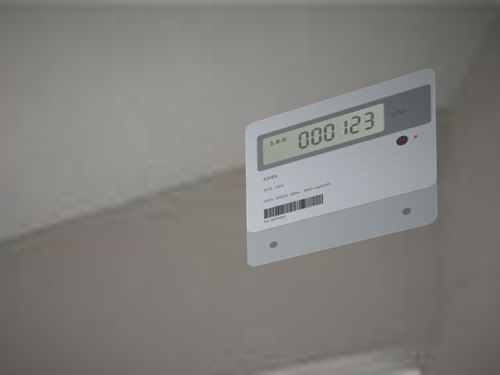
kWh 123
